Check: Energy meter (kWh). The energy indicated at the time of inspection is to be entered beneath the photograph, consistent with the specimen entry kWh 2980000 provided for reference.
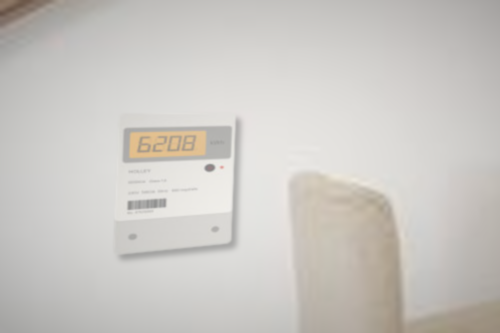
kWh 6208
